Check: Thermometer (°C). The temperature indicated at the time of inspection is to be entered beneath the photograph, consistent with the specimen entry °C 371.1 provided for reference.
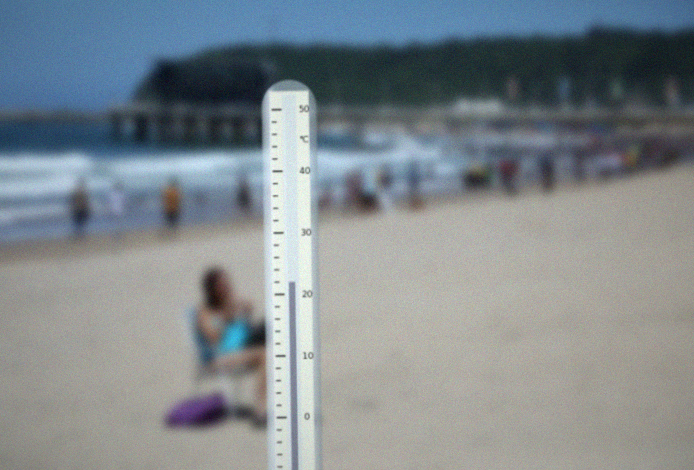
°C 22
